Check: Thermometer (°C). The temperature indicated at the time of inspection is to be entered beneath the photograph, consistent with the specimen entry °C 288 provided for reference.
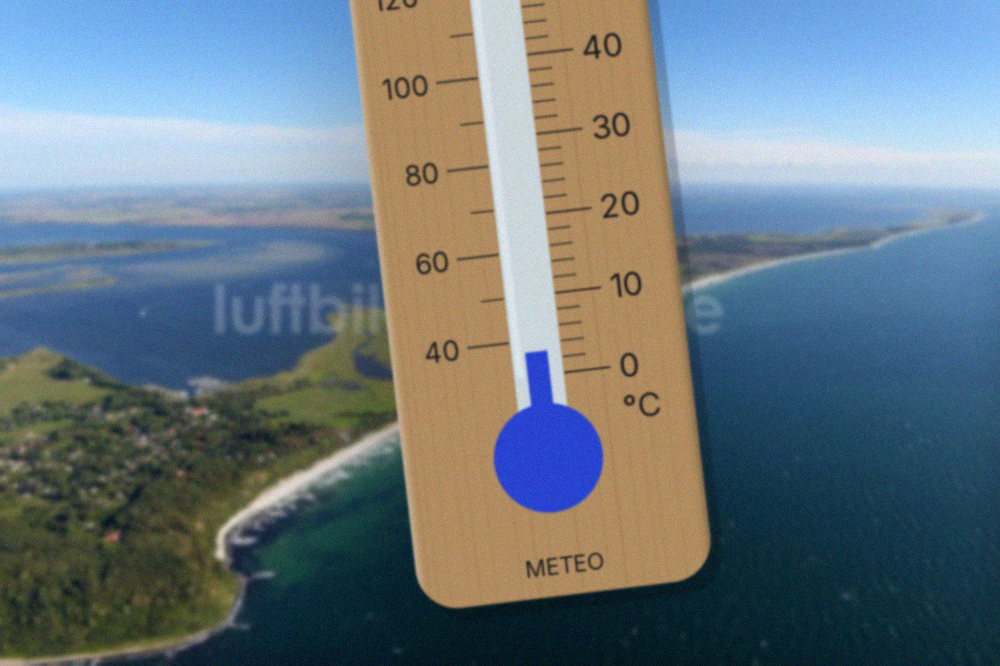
°C 3
